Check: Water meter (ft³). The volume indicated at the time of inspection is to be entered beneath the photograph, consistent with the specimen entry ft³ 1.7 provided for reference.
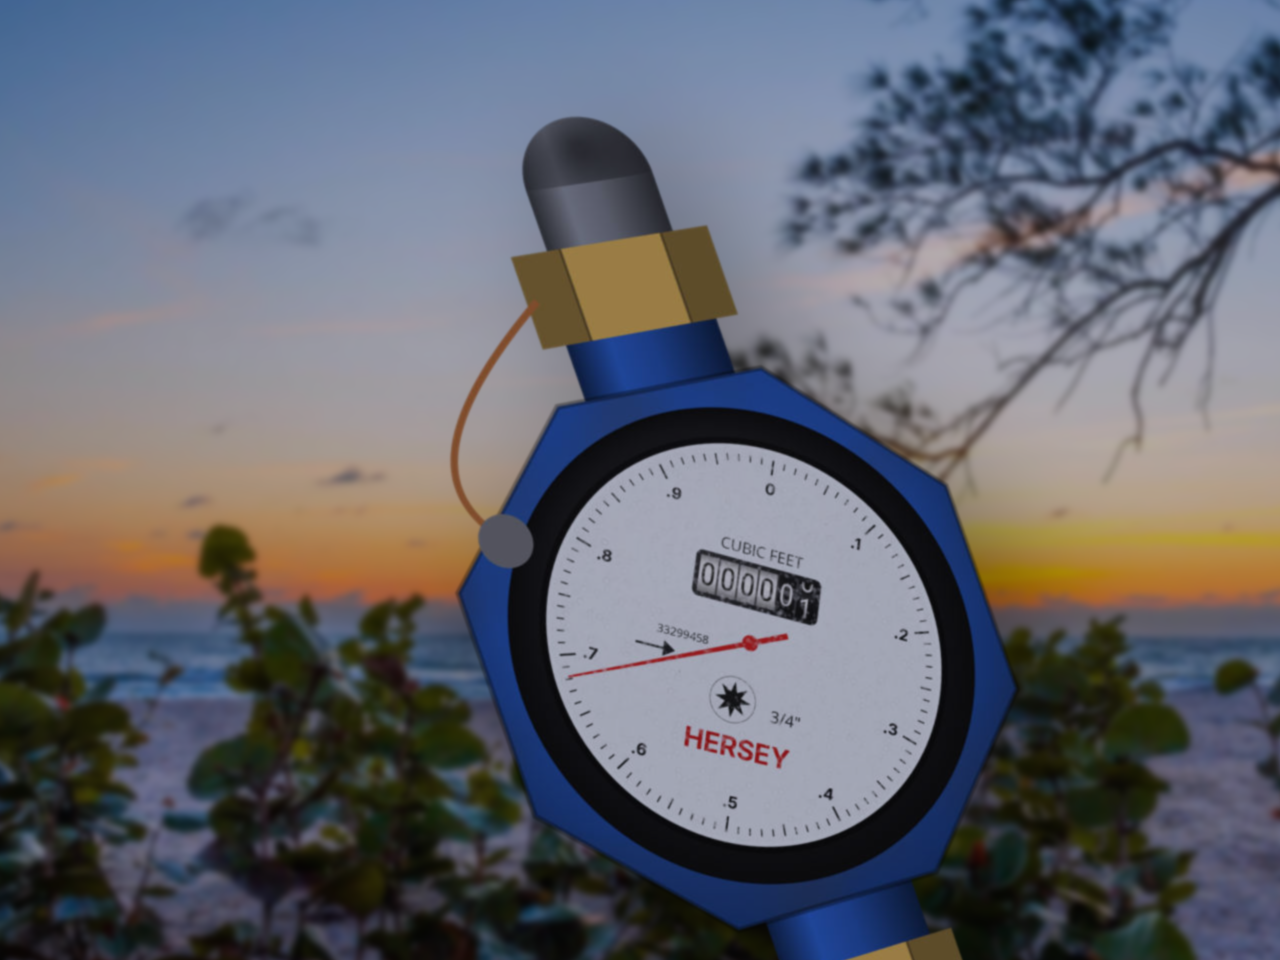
ft³ 0.68
